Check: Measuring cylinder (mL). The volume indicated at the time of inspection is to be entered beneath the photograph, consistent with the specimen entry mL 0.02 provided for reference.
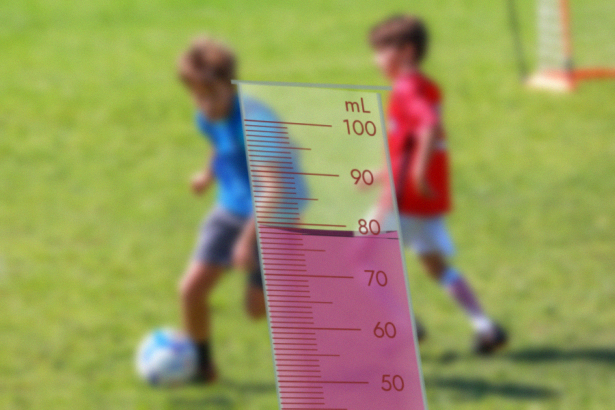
mL 78
